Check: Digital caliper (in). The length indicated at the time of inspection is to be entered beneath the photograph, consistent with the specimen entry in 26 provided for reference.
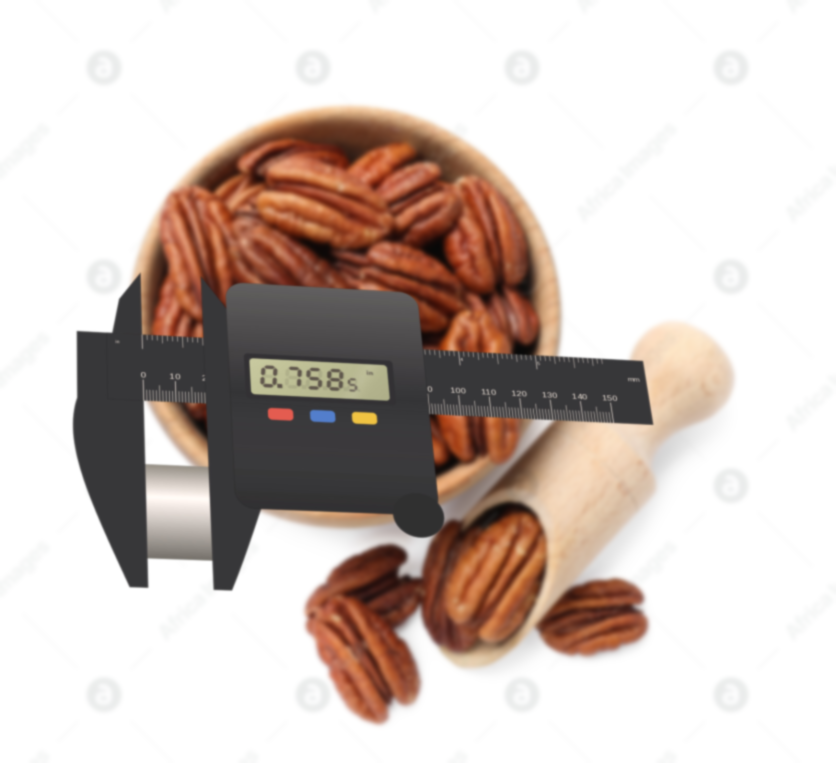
in 0.7585
